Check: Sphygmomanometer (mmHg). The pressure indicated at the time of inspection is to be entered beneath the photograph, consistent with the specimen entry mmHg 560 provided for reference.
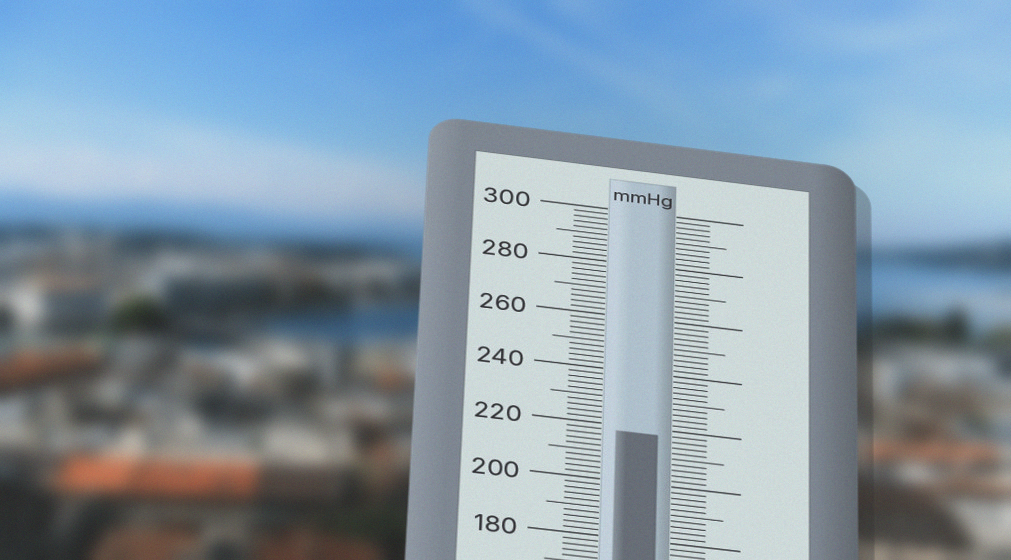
mmHg 218
